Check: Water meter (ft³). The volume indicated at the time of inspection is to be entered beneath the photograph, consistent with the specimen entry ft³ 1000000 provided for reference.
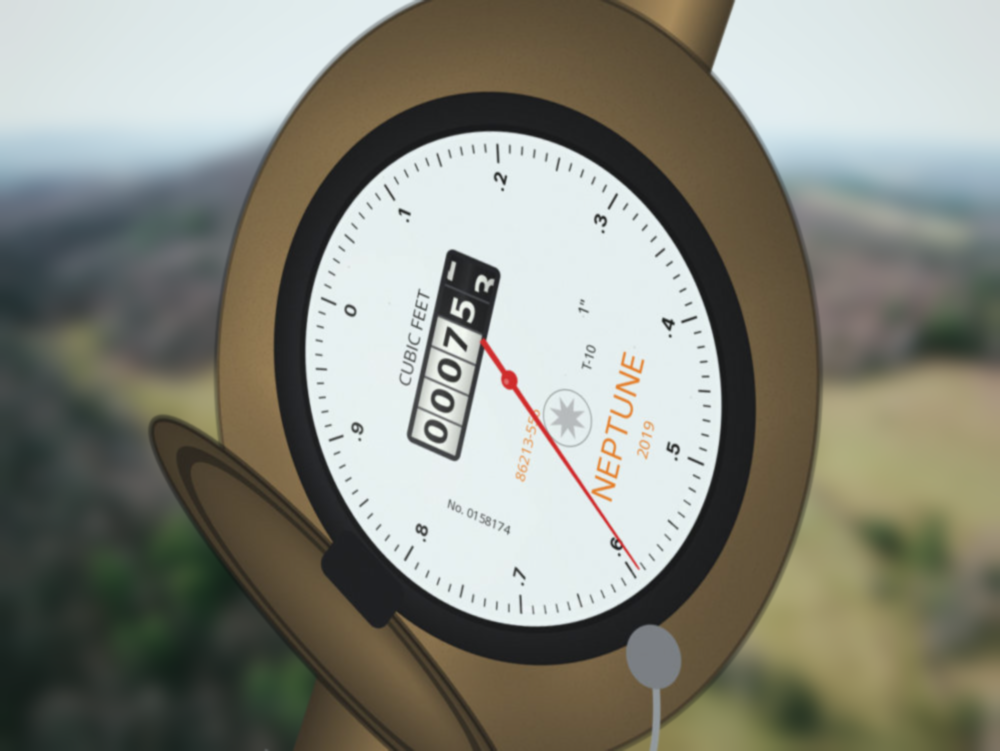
ft³ 752.59
